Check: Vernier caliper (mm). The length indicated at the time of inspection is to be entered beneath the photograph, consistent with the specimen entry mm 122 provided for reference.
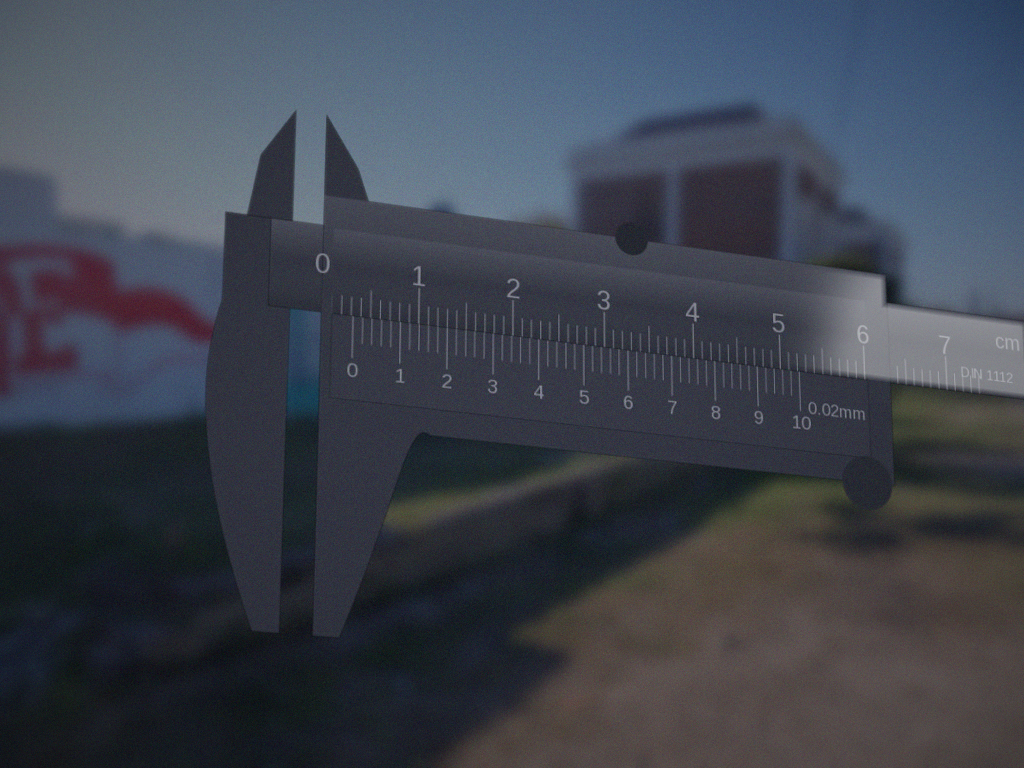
mm 3.2
